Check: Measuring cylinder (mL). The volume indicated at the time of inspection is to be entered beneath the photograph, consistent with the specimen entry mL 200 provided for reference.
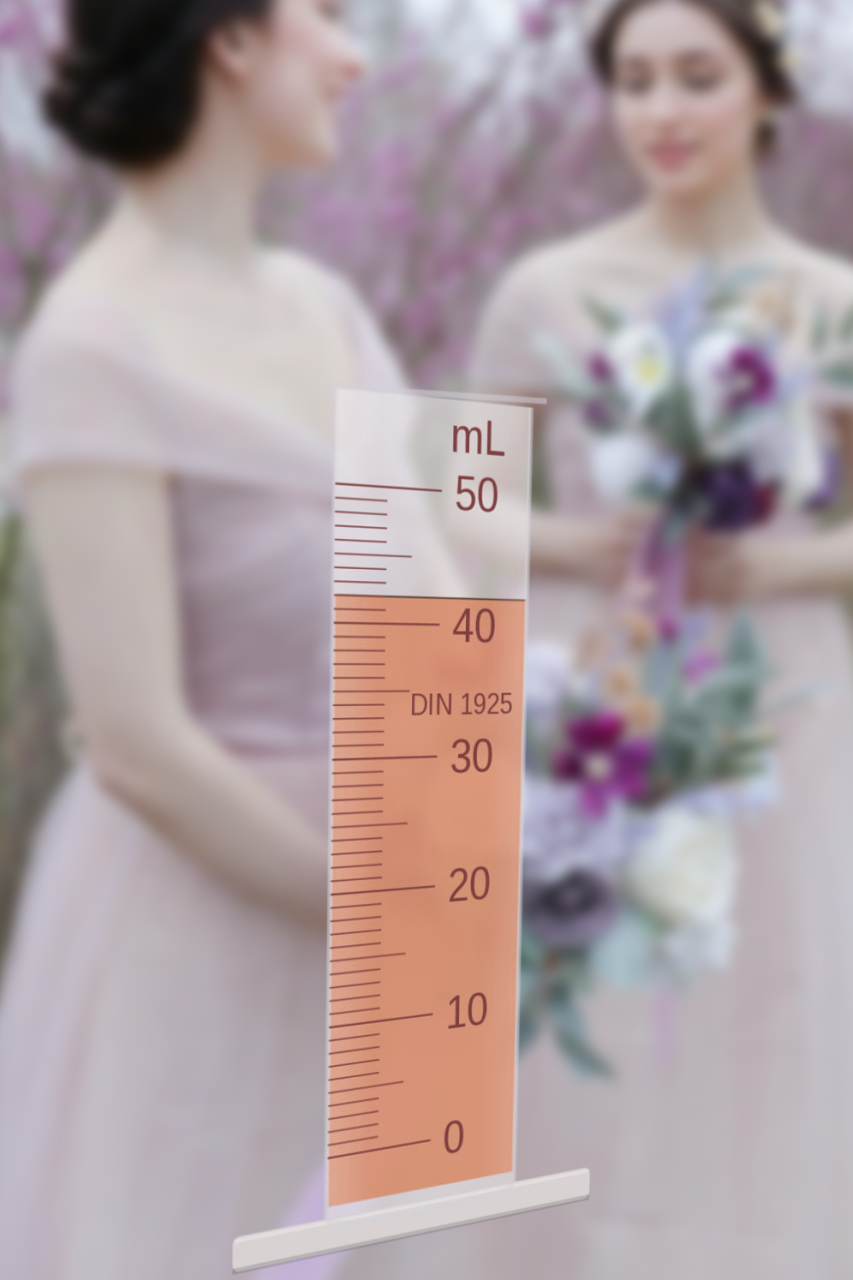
mL 42
